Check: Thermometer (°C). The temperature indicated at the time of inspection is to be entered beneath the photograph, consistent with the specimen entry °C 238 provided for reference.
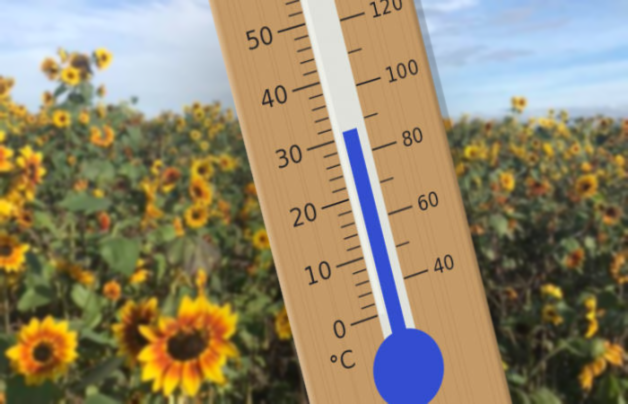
°C 31
